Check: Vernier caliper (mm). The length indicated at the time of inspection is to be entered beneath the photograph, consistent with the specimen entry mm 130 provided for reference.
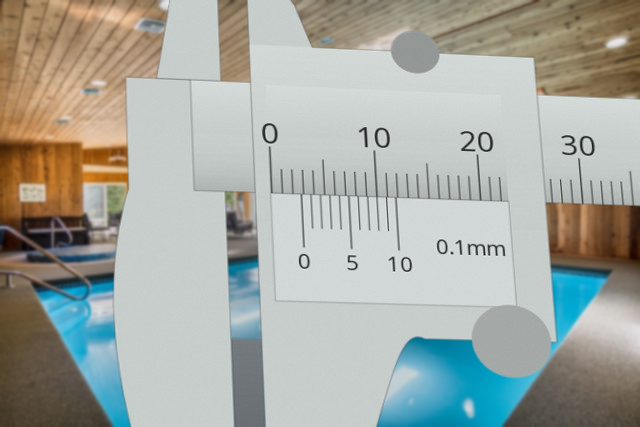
mm 2.8
